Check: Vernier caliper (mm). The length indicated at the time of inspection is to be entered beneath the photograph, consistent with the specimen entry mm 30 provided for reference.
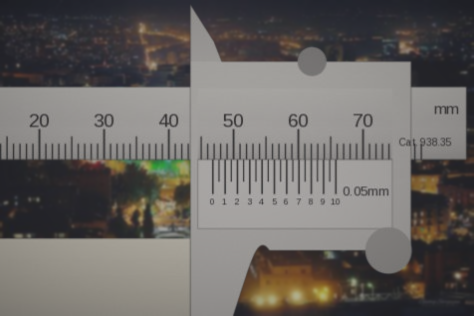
mm 46.8
